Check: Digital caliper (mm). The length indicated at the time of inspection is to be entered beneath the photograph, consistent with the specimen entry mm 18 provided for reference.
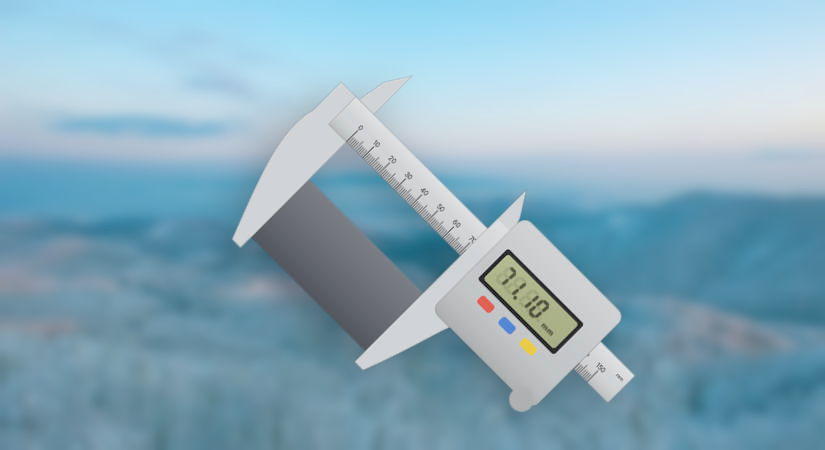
mm 71.10
